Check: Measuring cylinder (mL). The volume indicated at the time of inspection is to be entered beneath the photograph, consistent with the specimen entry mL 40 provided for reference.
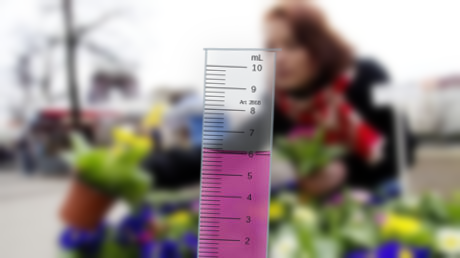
mL 6
